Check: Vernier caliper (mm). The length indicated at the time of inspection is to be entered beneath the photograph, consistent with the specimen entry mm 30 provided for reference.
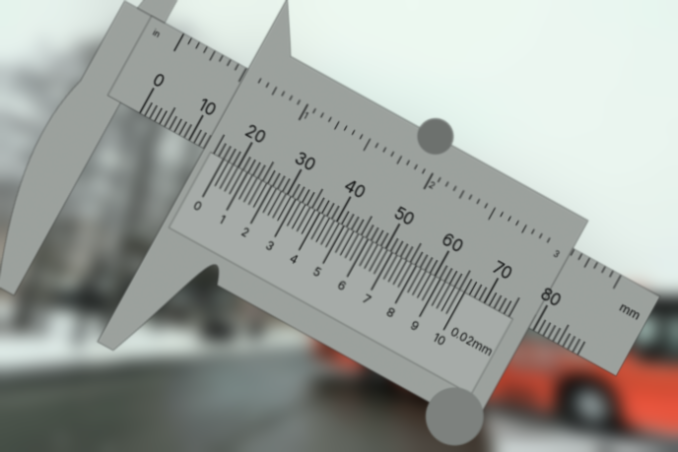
mm 17.0
